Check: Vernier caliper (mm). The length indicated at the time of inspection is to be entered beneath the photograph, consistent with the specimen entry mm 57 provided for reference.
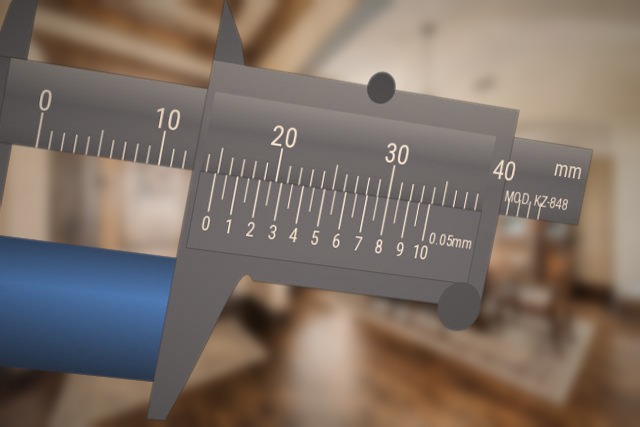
mm 14.8
